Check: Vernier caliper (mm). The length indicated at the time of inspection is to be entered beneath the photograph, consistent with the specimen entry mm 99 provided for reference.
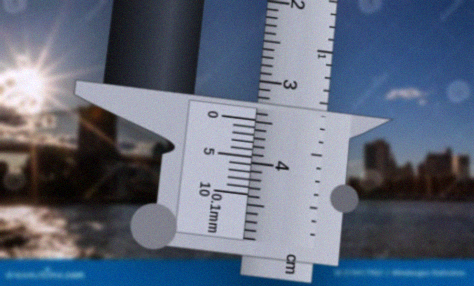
mm 34.8
